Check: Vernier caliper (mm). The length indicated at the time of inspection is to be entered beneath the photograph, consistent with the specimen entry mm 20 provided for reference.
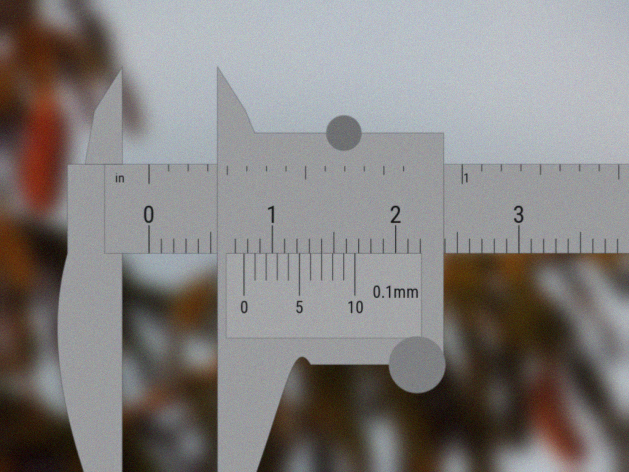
mm 7.7
